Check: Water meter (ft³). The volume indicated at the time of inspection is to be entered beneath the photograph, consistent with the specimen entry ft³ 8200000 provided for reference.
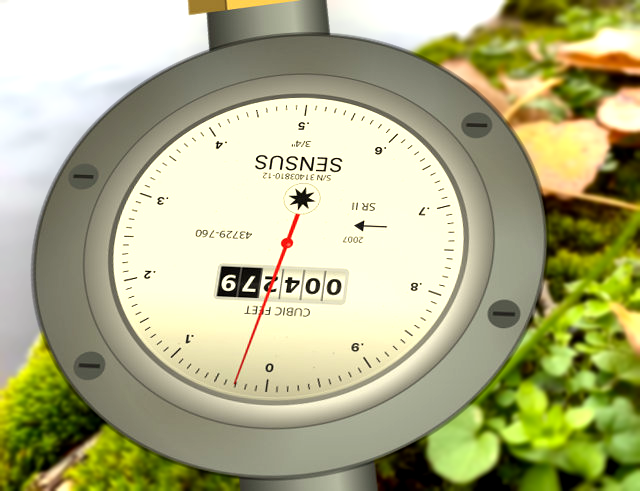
ft³ 4279.03
